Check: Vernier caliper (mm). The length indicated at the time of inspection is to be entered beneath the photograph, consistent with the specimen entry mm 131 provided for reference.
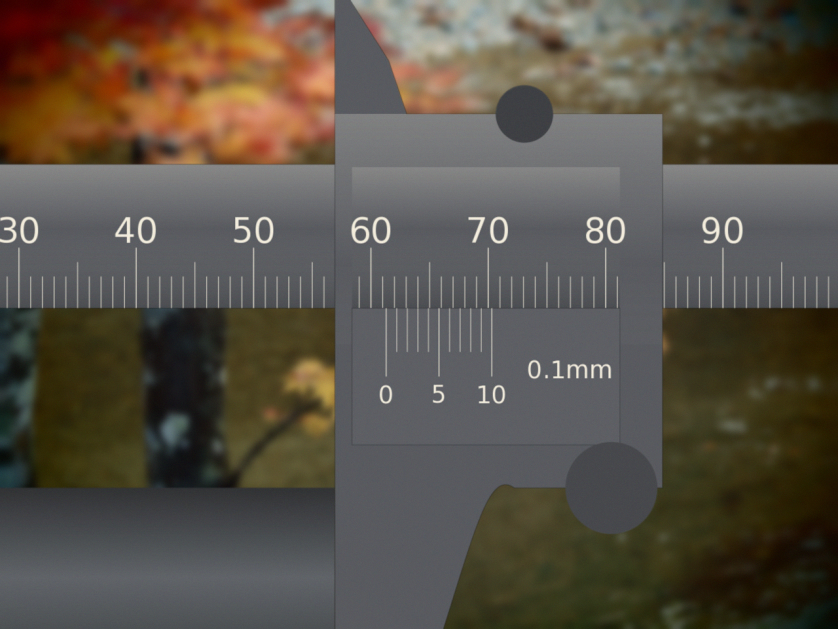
mm 61.3
